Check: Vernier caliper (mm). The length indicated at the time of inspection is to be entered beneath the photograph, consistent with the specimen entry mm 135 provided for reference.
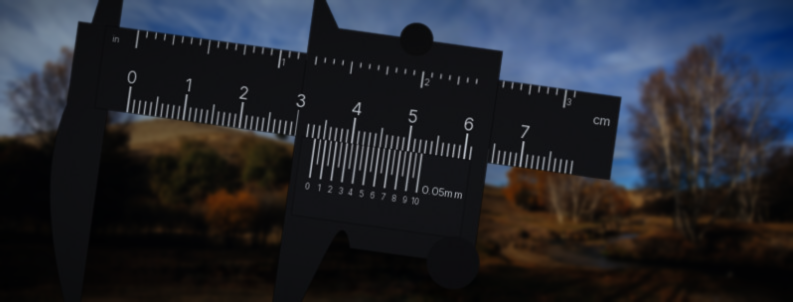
mm 33.5
